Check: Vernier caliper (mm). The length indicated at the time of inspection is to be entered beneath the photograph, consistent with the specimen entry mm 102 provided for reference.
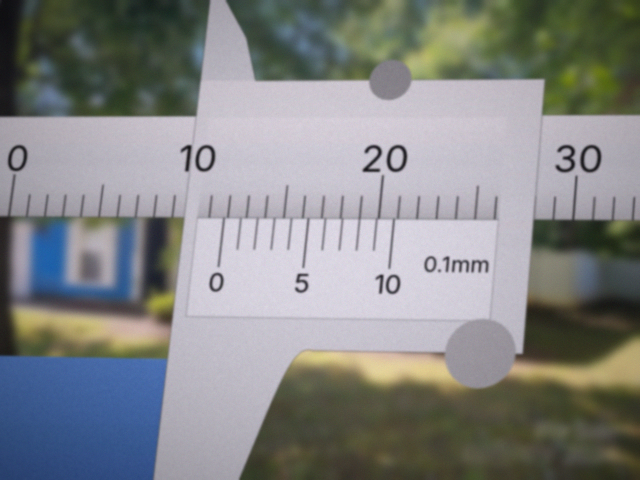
mm 11.8
